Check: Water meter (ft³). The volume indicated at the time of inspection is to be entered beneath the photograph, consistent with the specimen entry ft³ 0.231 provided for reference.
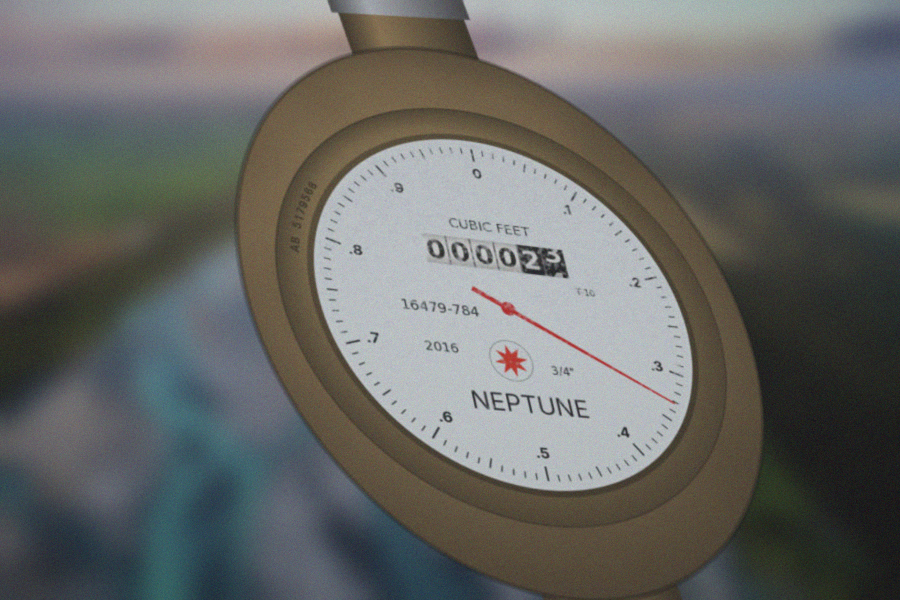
ft³ 23.33
